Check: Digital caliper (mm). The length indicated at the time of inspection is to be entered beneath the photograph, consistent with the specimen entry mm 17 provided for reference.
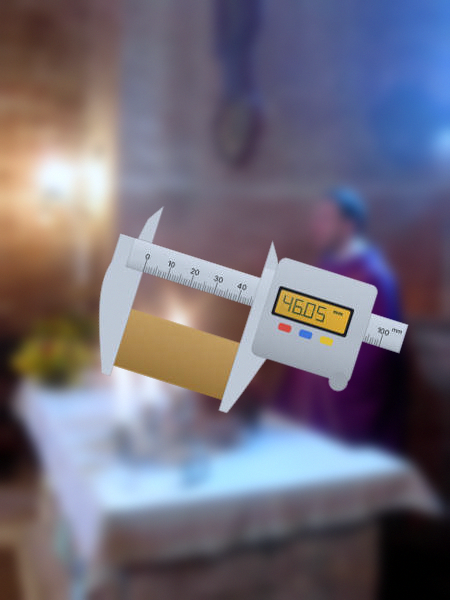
mm 46.05
